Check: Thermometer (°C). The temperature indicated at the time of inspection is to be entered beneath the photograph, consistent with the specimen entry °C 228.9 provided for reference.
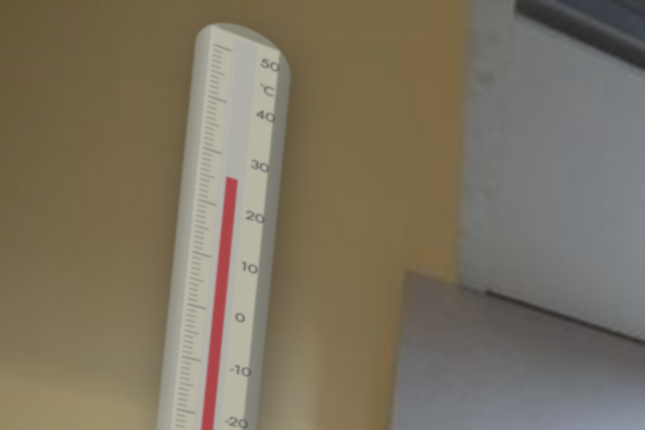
°C 26
